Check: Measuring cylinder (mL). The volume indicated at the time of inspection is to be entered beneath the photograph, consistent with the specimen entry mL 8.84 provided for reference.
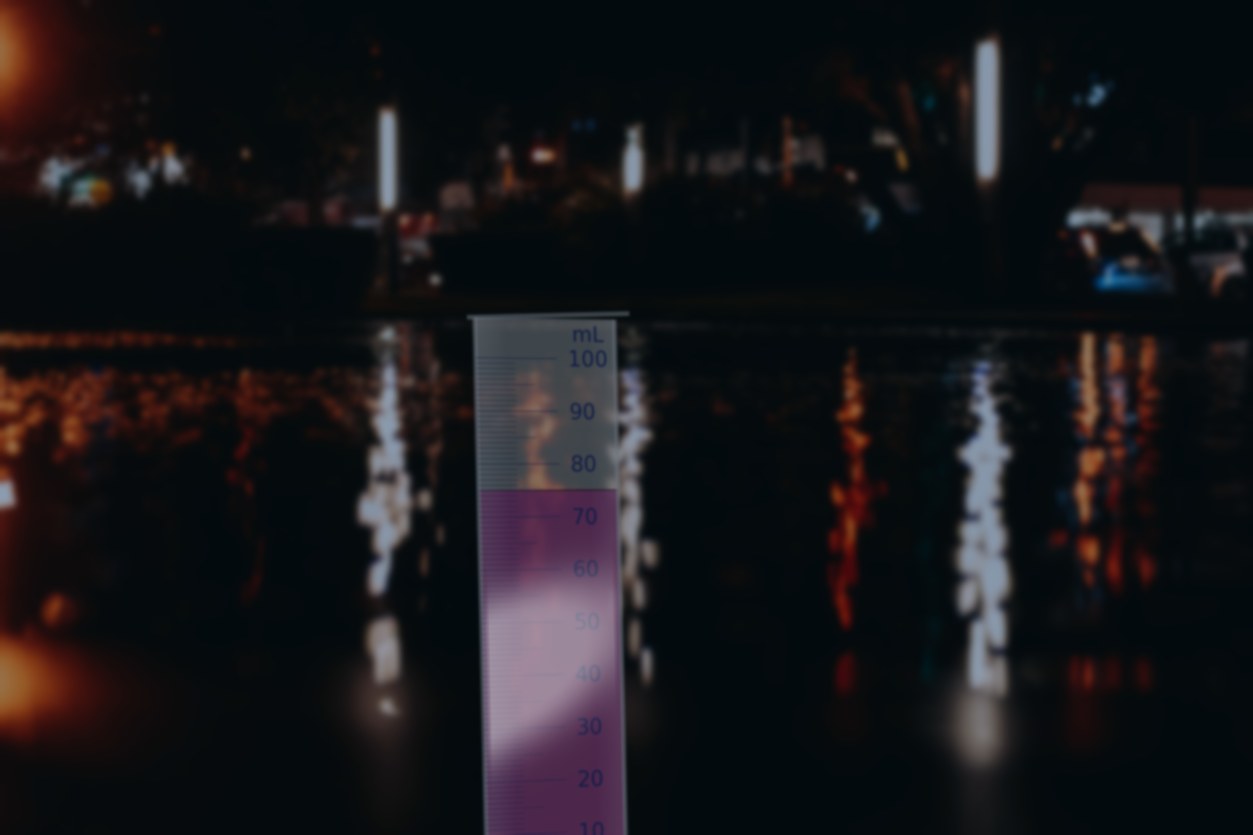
mL 75
